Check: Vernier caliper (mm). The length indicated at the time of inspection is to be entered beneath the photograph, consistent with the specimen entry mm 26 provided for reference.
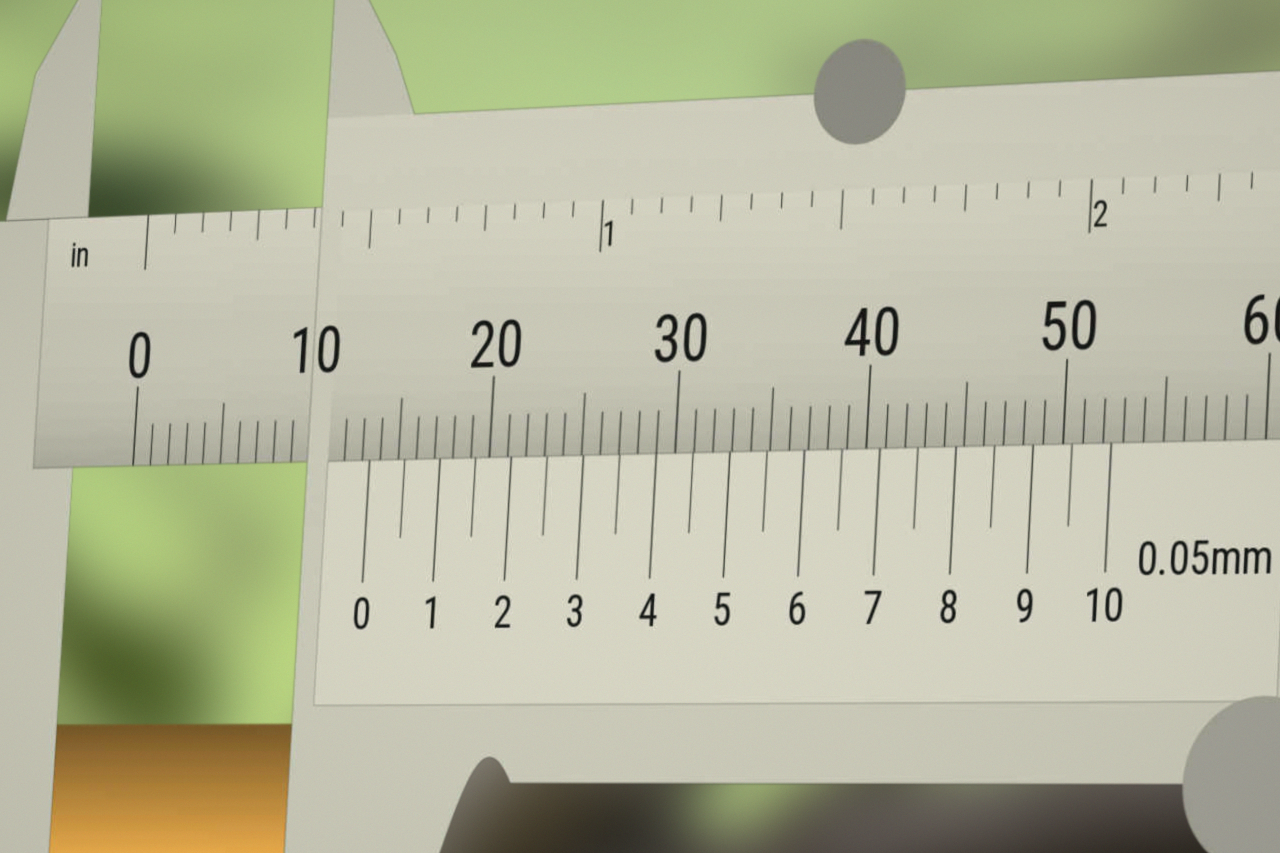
mm 13.4
